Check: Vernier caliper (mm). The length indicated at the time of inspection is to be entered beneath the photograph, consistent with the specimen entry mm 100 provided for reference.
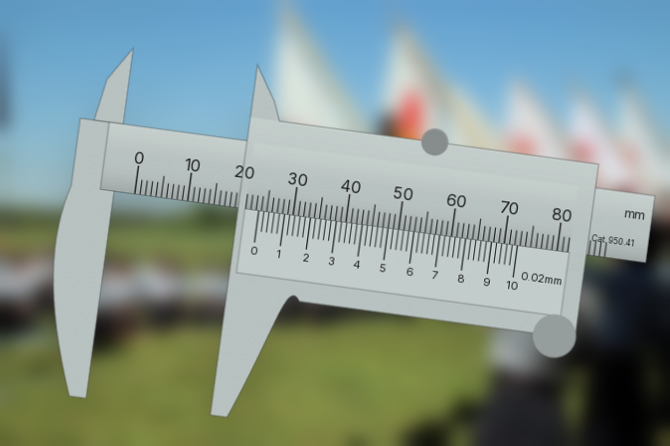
mm 23.5
